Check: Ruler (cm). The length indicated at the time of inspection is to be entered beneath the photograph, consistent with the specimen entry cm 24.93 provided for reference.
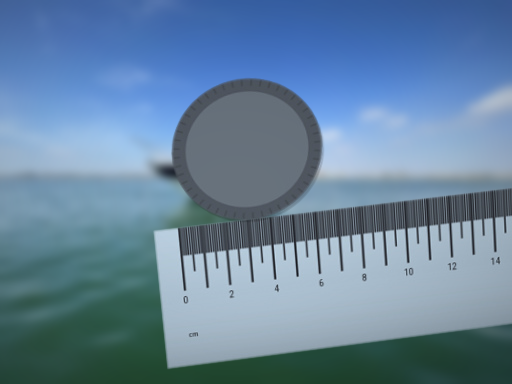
cm 6.5
